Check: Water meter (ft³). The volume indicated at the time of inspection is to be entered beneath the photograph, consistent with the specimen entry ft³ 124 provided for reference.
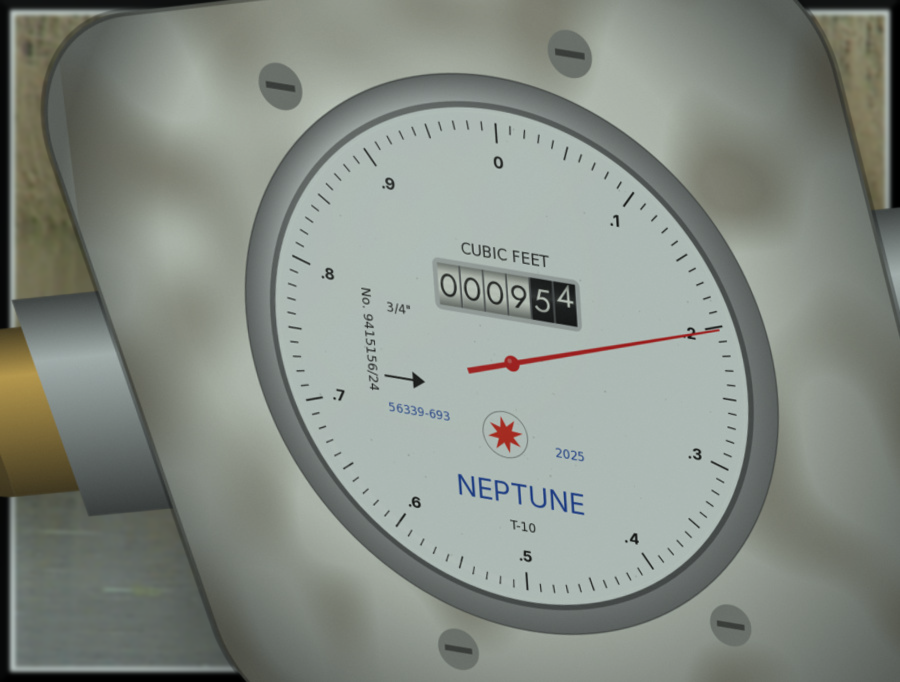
ft³ 954.20
